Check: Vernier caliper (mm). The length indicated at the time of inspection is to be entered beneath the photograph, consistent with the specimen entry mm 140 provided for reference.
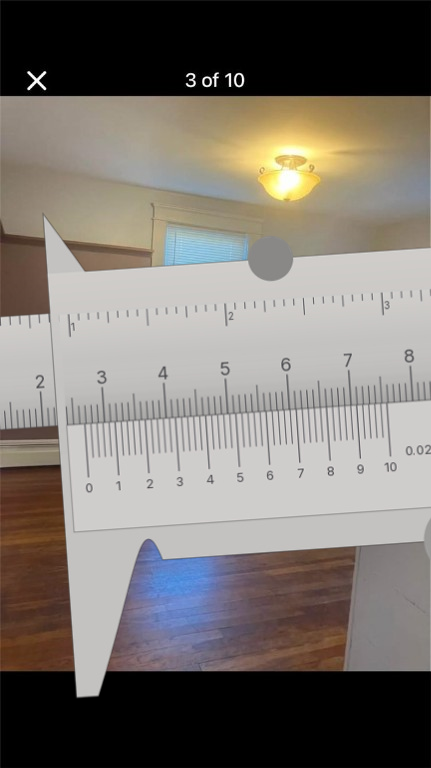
mm 26.8
